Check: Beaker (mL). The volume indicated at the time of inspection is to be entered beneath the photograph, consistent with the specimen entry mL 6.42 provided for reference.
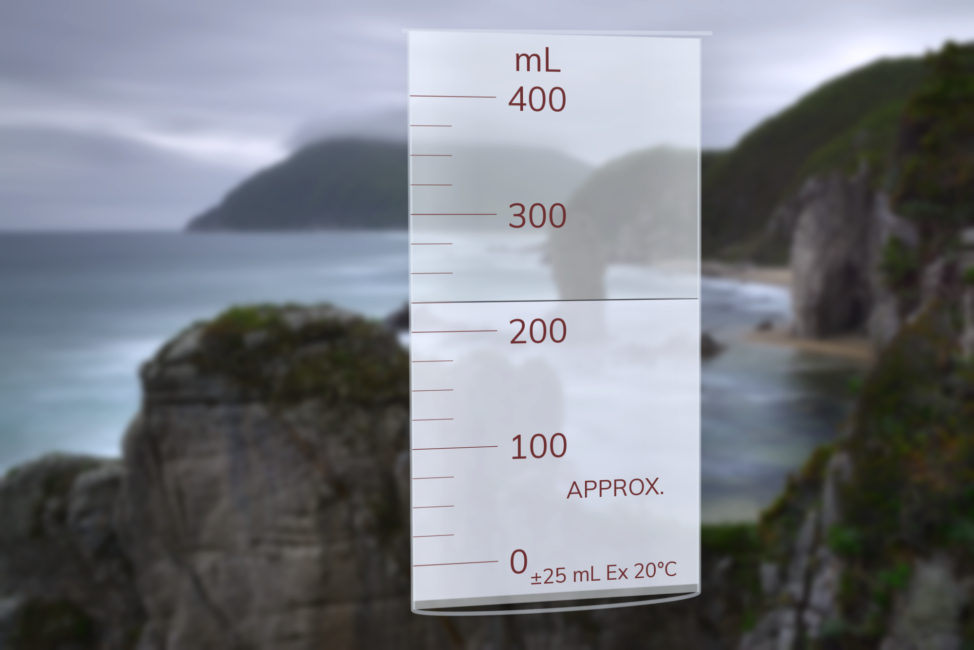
mL 225
